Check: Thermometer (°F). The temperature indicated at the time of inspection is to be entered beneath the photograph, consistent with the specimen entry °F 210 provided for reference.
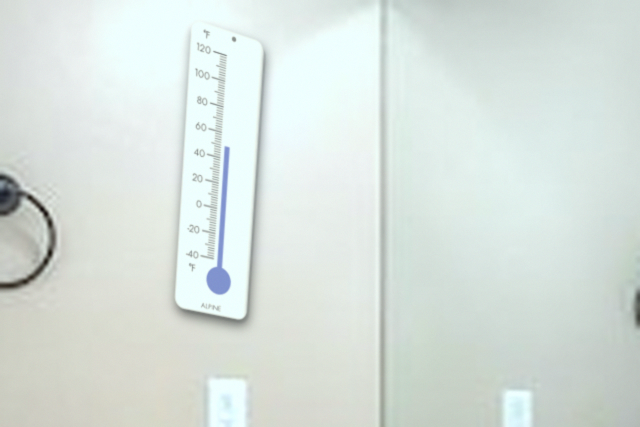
°F 50
